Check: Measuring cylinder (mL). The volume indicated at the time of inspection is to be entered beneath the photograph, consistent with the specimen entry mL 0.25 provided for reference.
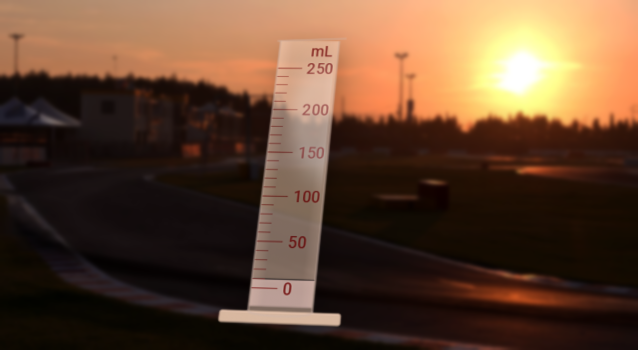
mL 10
